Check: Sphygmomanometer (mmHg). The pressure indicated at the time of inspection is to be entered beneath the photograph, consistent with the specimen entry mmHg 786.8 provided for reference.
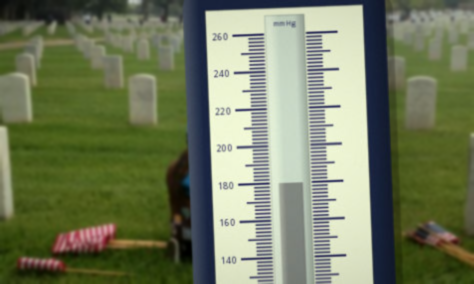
mmHg 180
